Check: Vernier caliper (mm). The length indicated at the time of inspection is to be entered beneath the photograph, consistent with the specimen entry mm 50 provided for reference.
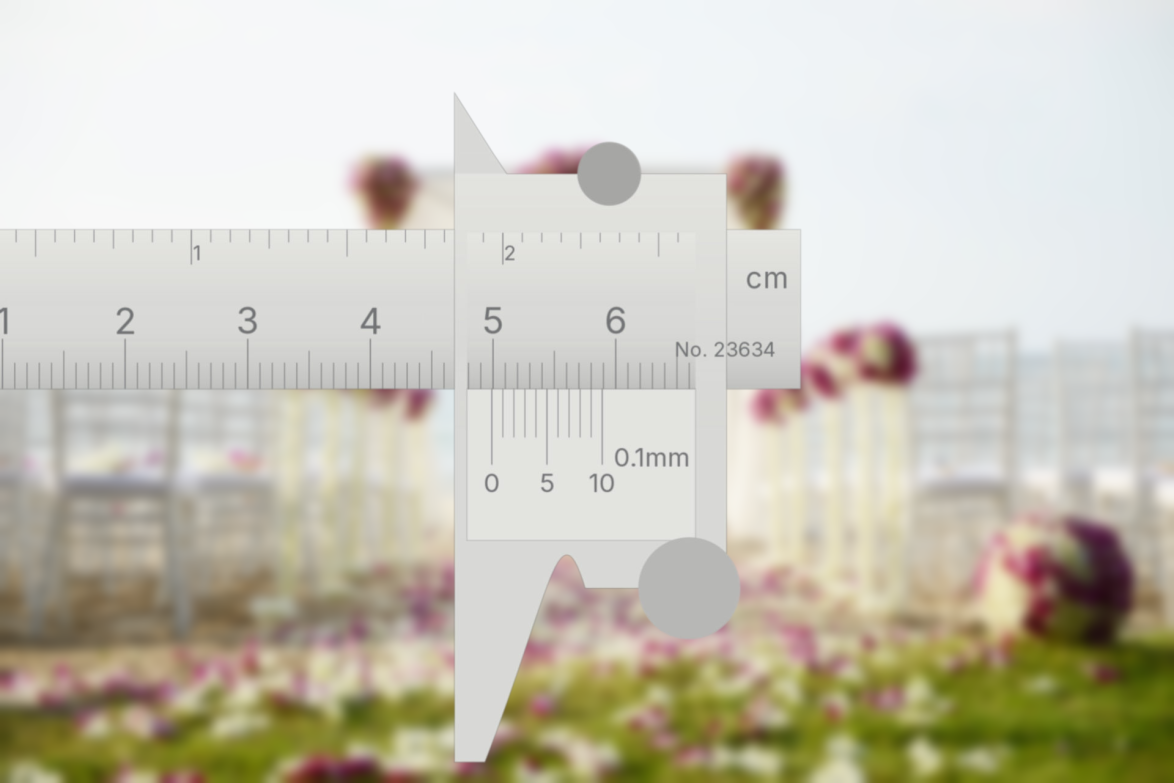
mm 49.9
